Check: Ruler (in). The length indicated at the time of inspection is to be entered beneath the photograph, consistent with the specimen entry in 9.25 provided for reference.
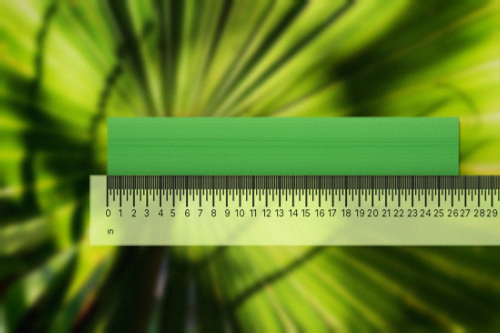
in 26.5
